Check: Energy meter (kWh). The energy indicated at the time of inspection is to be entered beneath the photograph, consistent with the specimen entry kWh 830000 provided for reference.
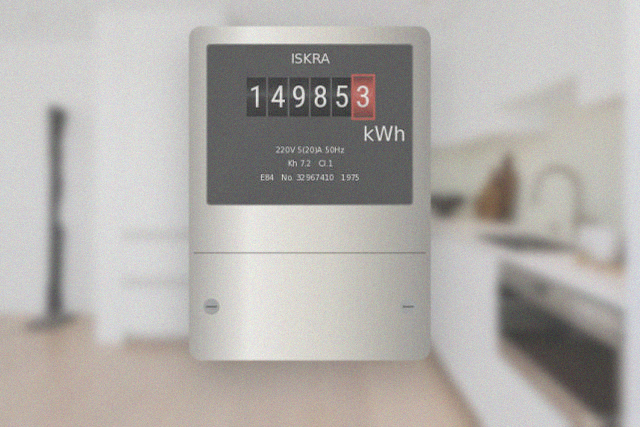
kWh 14985.3
